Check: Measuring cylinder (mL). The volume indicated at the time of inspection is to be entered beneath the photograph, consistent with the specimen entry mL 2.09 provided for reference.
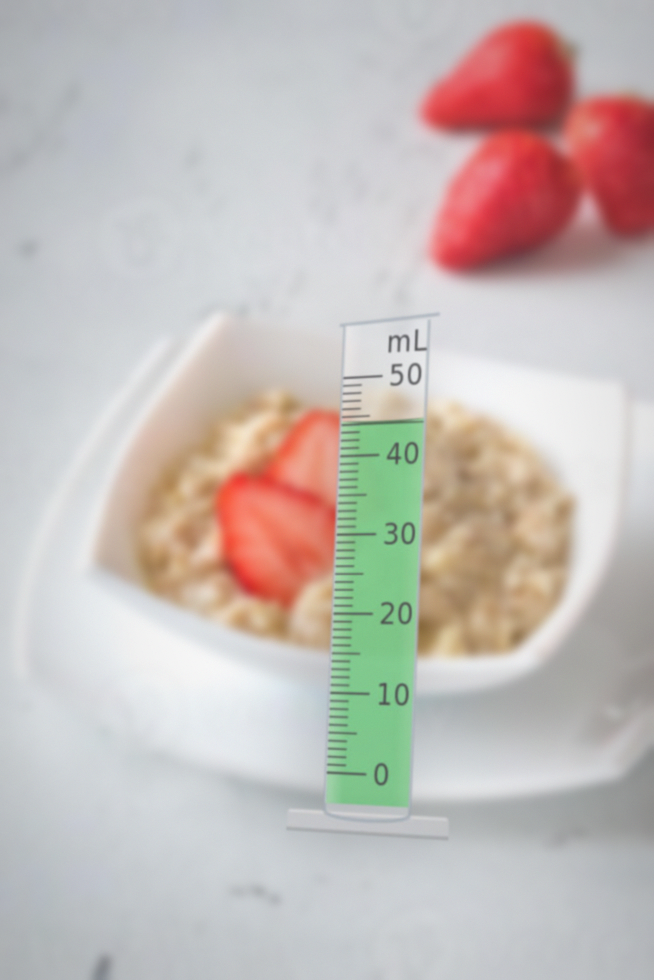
mL 44
